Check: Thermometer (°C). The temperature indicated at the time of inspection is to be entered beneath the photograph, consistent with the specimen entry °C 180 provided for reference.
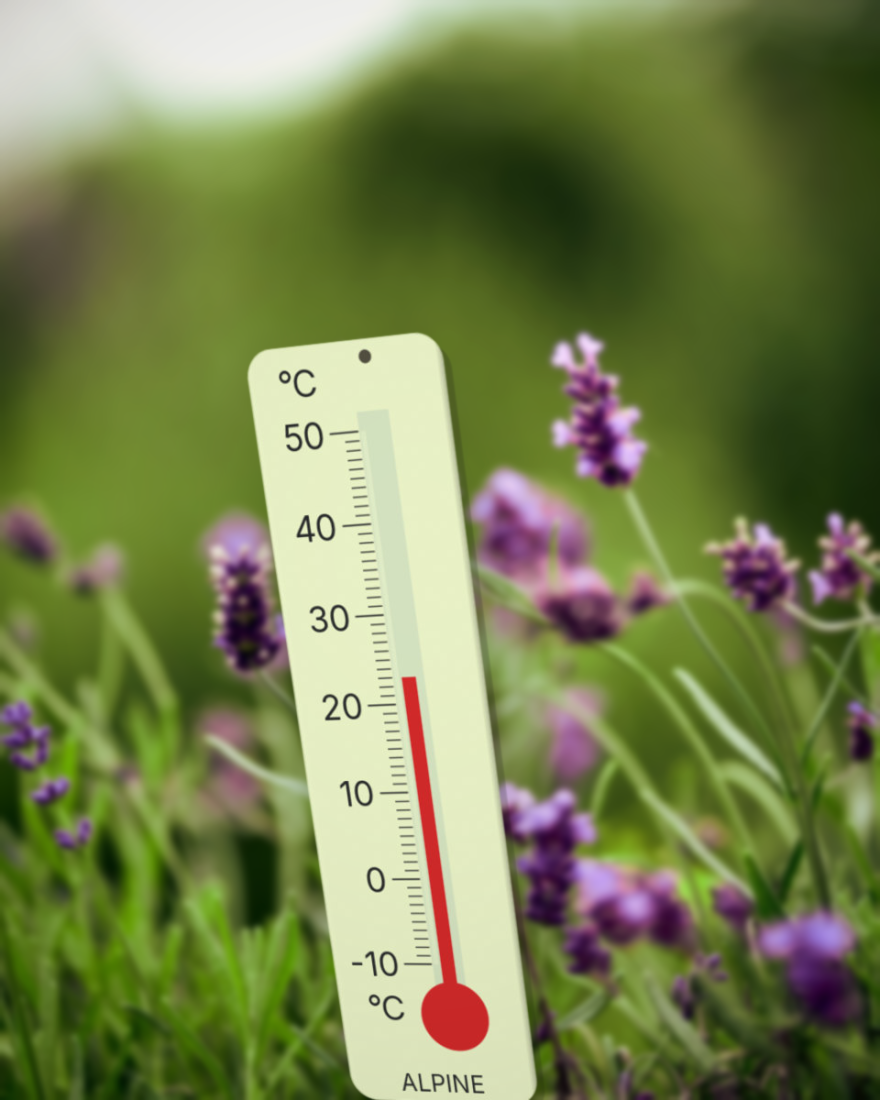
°C 23
